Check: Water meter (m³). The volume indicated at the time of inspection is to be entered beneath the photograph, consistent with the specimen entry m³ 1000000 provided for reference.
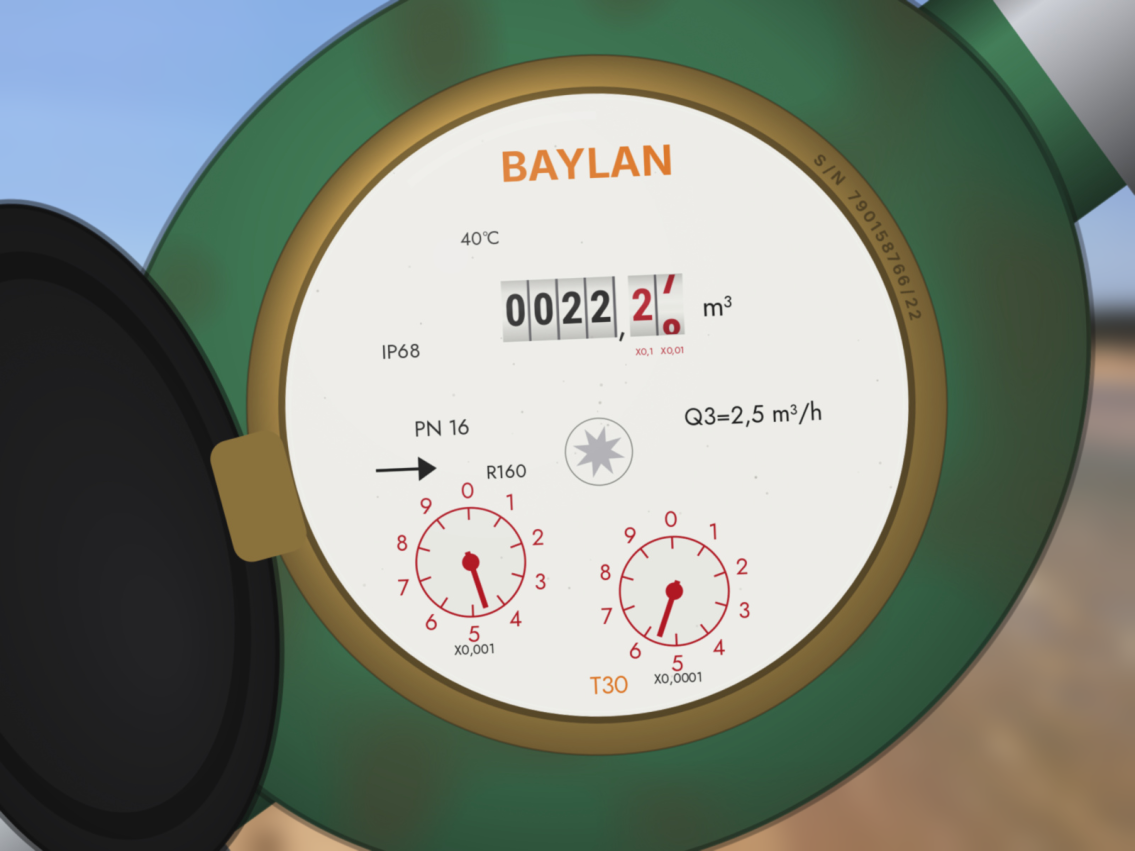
m³ 22.2745
